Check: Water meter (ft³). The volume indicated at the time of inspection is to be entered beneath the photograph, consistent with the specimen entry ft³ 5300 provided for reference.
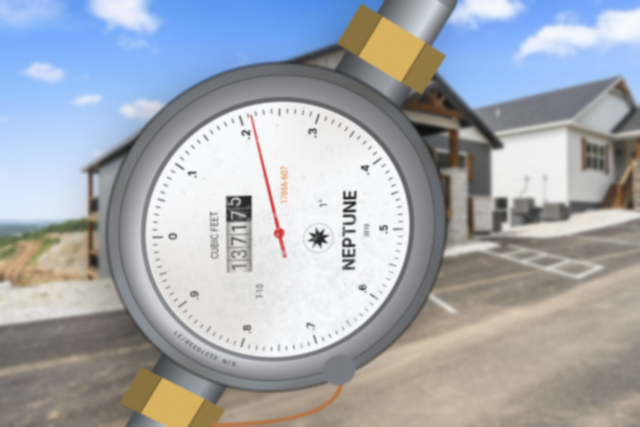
ft³ 137175.21
